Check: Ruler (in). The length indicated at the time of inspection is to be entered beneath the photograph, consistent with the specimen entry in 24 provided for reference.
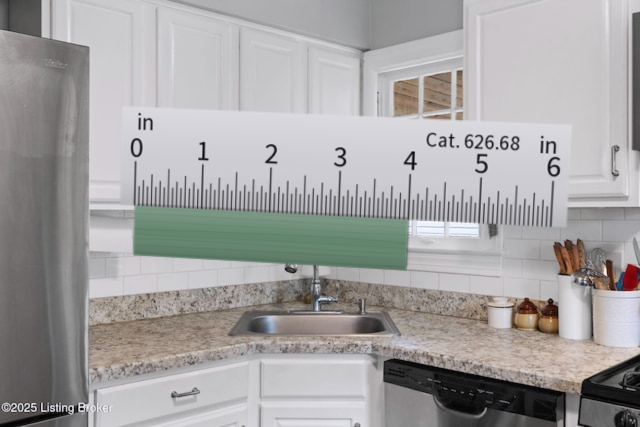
in 4
